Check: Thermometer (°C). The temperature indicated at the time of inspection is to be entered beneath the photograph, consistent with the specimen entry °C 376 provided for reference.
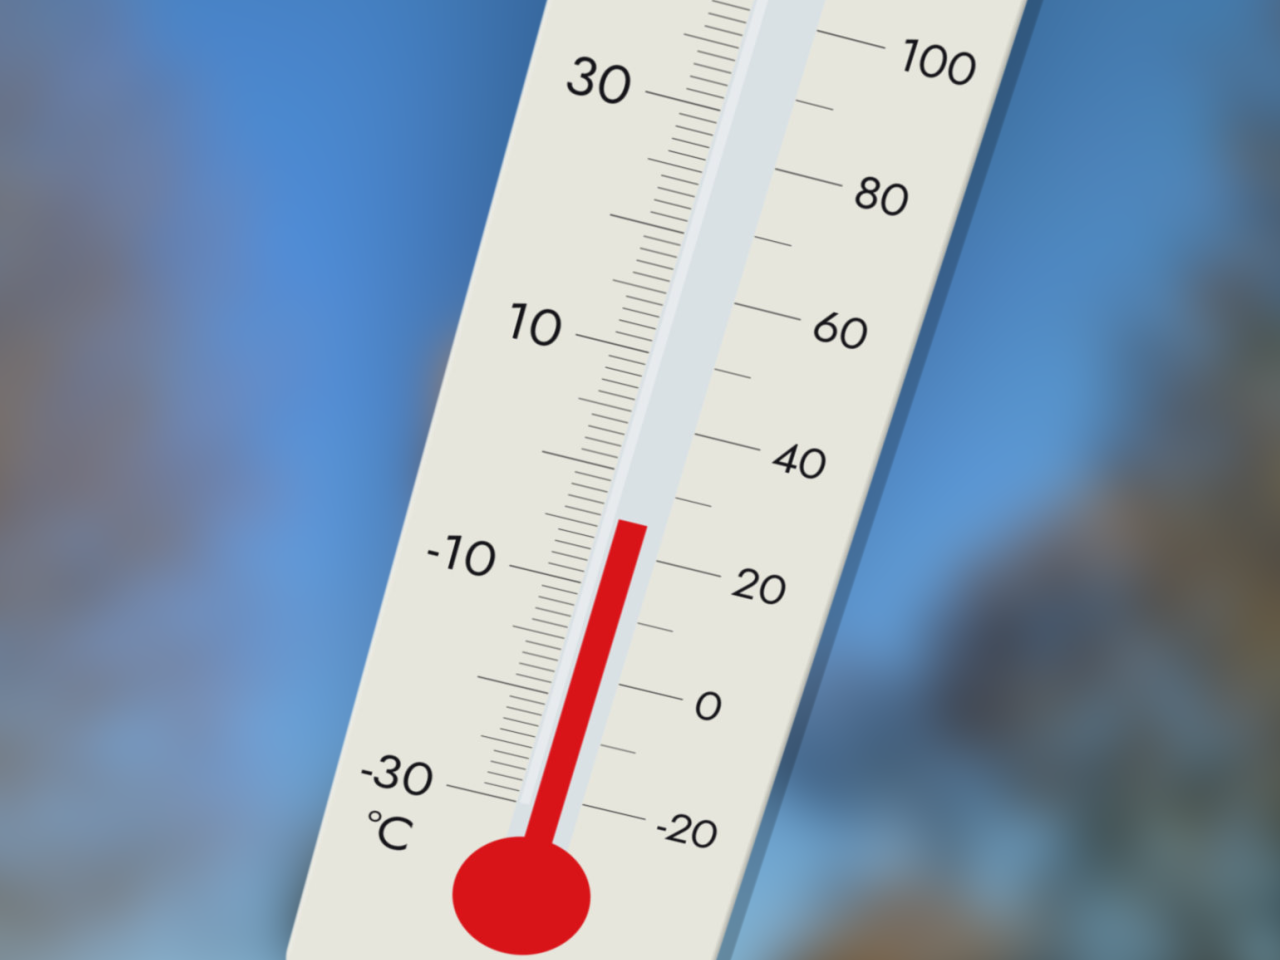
°C -4
